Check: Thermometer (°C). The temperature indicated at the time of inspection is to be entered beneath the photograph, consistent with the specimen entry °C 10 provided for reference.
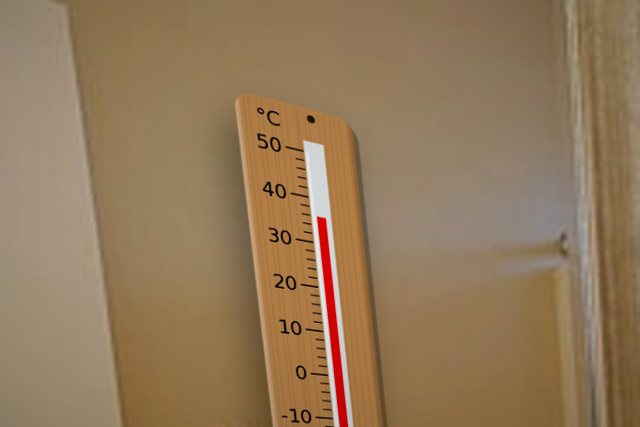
°C 36
